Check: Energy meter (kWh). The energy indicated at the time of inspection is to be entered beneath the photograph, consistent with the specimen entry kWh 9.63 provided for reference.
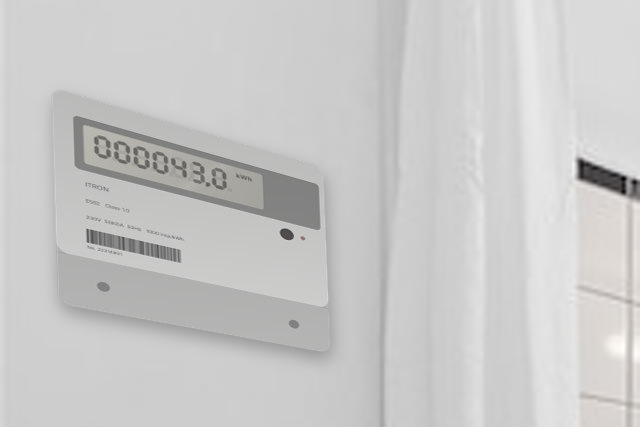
kWh 43.0
